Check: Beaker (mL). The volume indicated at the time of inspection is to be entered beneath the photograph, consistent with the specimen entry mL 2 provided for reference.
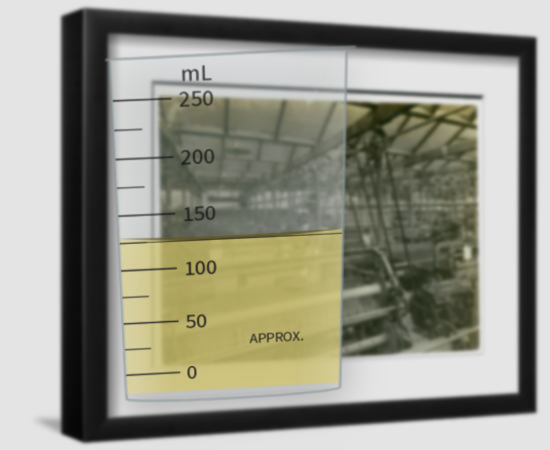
mL 125
